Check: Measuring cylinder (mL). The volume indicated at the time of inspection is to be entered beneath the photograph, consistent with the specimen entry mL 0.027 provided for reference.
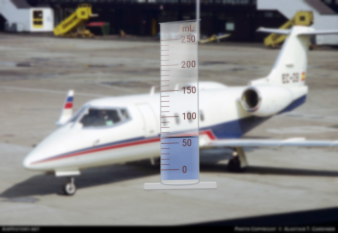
mL 60
